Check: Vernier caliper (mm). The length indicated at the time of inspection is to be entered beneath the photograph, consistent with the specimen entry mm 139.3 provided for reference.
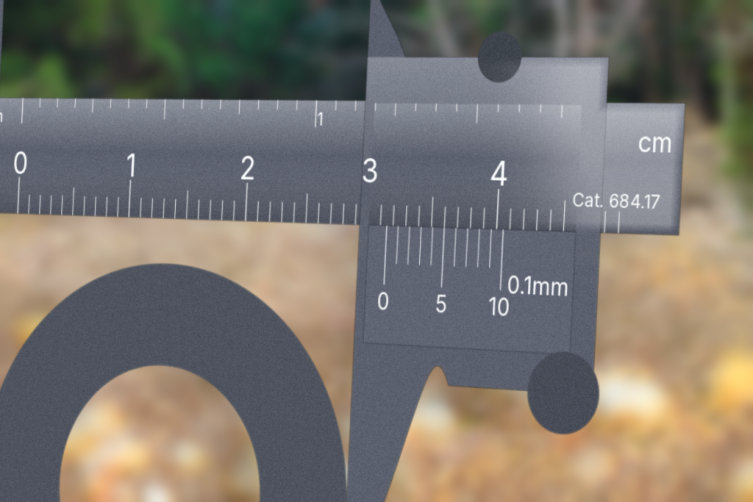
mm 31.5
